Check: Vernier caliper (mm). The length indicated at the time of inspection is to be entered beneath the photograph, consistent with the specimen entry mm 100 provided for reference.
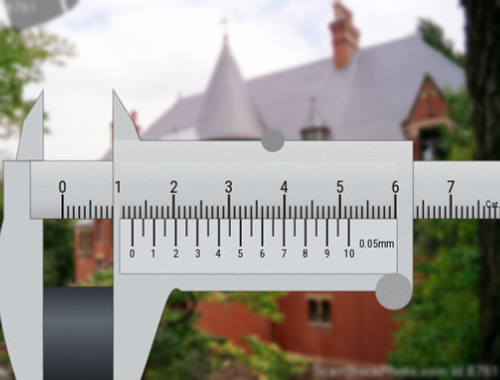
mm 12.6
